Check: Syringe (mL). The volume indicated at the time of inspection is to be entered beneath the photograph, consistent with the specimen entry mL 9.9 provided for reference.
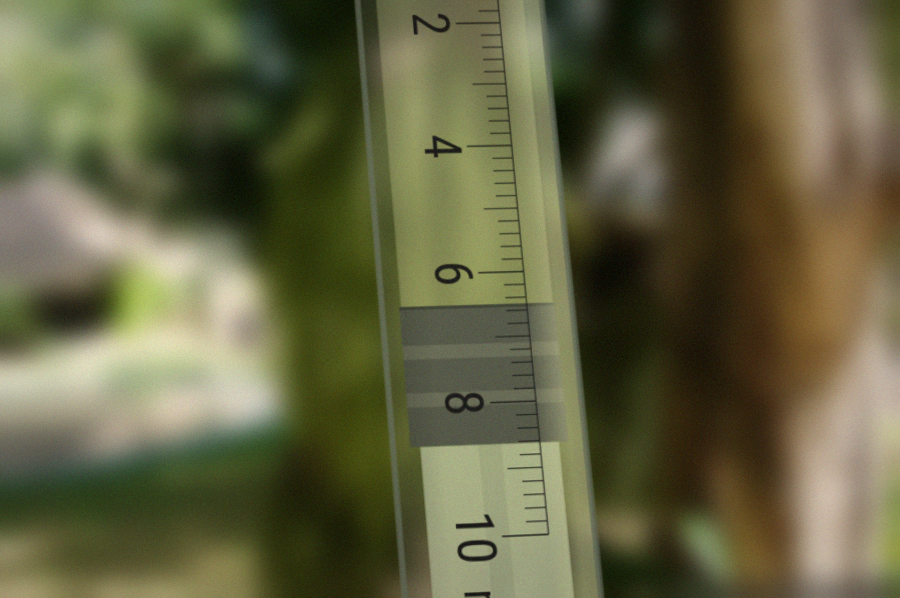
mL 6.5
